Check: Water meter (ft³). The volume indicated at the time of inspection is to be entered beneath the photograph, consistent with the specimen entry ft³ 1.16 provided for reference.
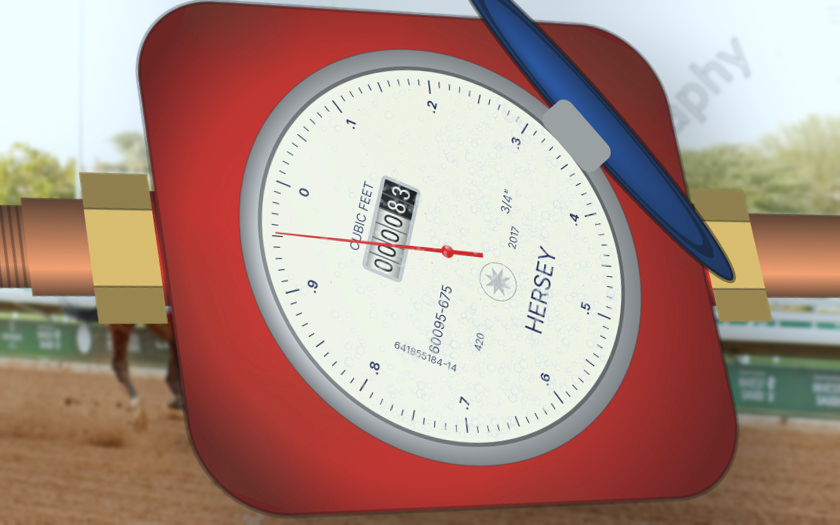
ft³ 82.95
